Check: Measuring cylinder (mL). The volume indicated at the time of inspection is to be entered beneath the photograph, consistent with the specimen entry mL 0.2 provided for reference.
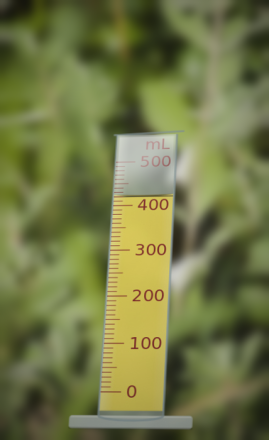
mL 420
